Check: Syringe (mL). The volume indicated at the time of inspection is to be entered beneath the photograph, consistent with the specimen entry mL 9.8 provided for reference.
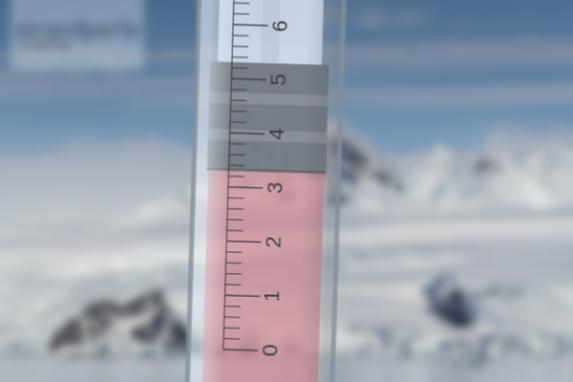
mL 3.3
